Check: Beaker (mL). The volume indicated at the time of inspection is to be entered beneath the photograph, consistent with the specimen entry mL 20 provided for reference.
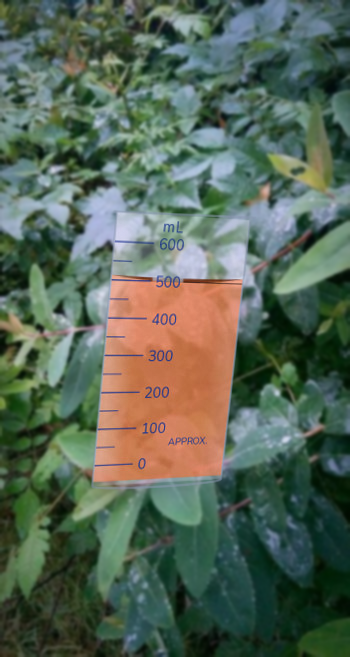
mL 500
